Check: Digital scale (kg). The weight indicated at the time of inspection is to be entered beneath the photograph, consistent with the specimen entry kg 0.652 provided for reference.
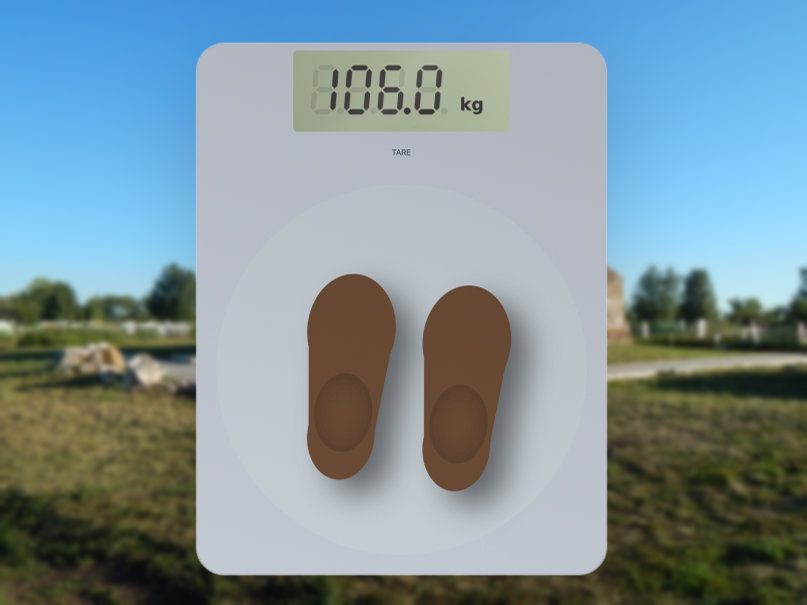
kg 106.0
